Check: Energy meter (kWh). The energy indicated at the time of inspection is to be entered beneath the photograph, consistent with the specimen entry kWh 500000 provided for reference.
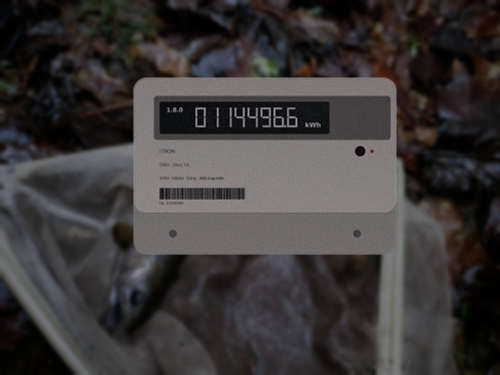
kWh 114496.6
